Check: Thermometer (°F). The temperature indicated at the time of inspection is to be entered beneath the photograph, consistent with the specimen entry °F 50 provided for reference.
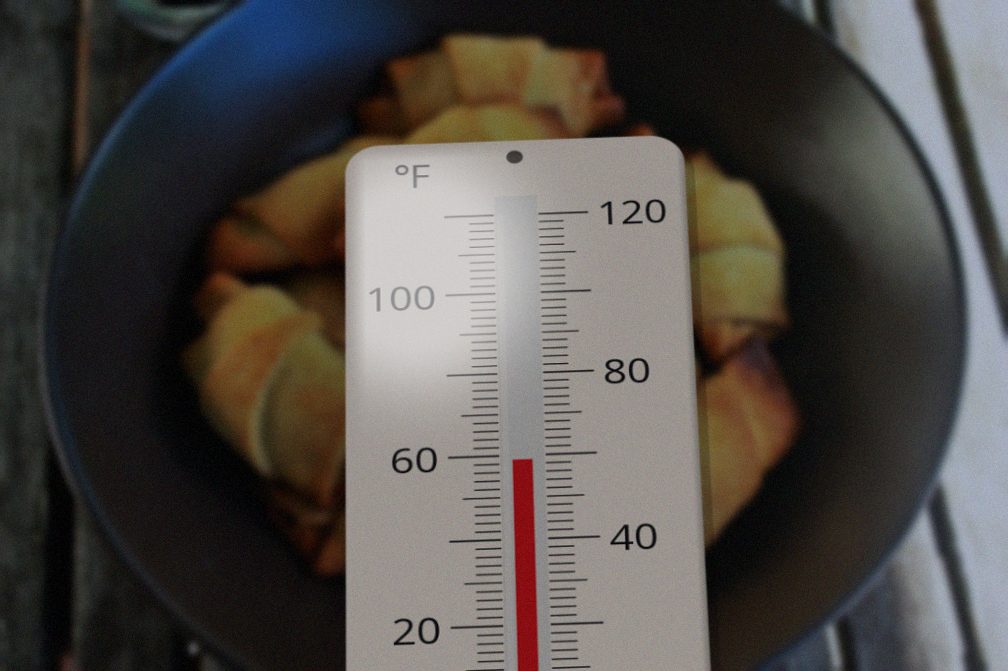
°F 59
